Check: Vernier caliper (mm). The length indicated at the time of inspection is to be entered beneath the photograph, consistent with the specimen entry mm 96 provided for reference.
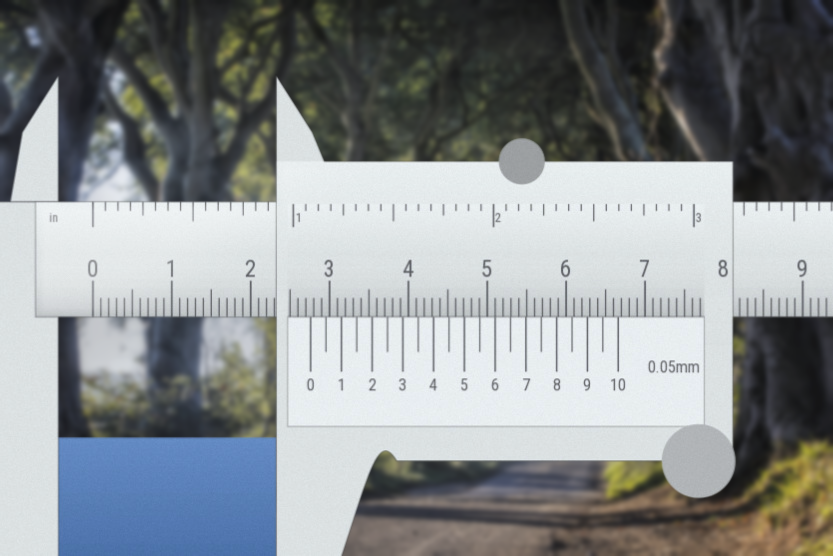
mm 27.6
